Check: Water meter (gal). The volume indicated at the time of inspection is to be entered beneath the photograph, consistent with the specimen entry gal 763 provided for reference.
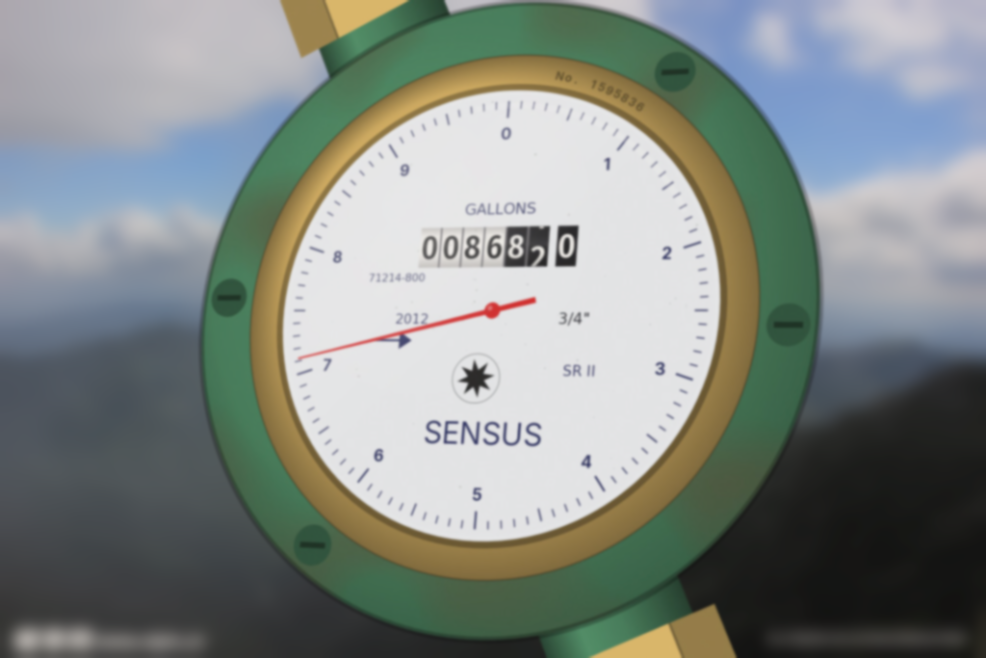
gal 86817.1
